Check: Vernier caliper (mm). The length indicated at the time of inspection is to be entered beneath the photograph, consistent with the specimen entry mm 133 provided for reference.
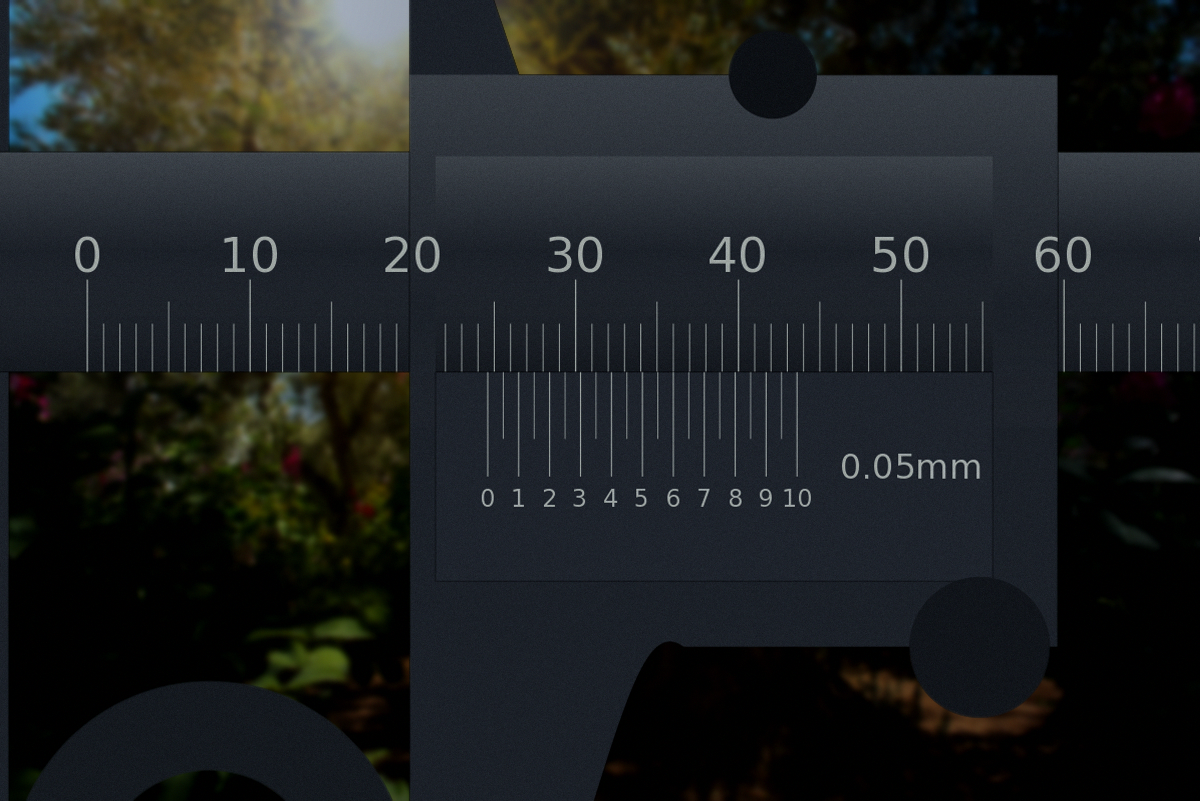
mm 24.6
